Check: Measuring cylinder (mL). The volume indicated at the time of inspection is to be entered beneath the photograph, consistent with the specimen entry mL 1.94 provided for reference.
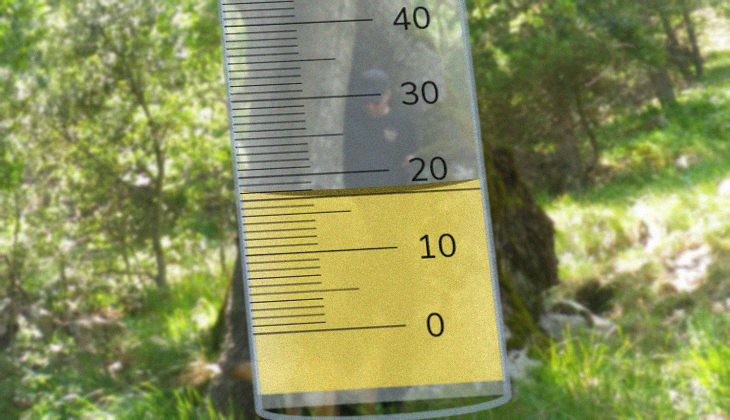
mL 17
